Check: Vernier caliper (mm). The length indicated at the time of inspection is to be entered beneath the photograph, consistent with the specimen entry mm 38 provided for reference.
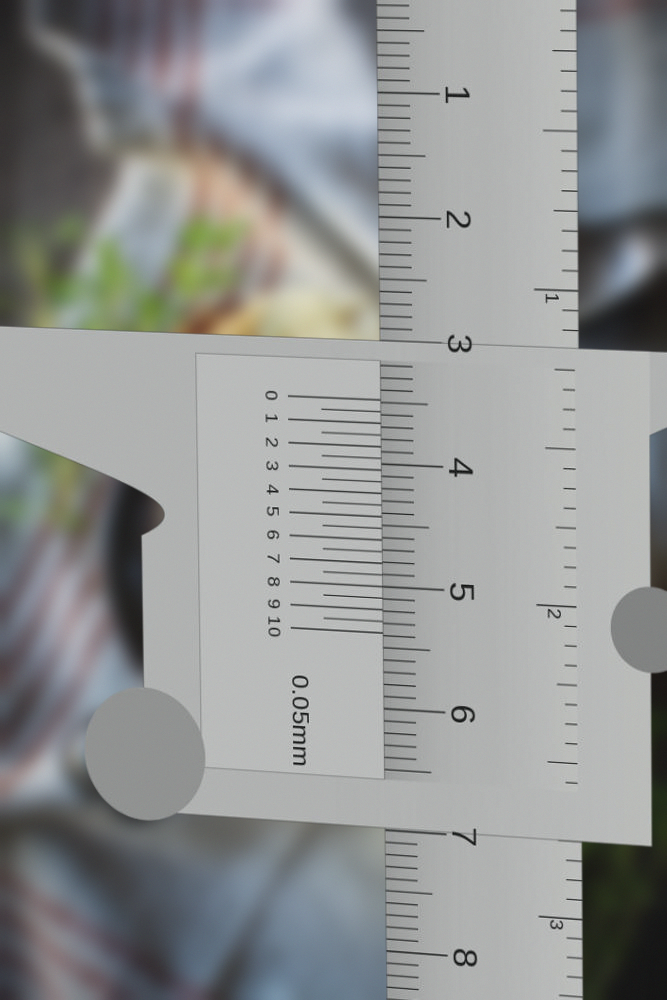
mm 34.8
